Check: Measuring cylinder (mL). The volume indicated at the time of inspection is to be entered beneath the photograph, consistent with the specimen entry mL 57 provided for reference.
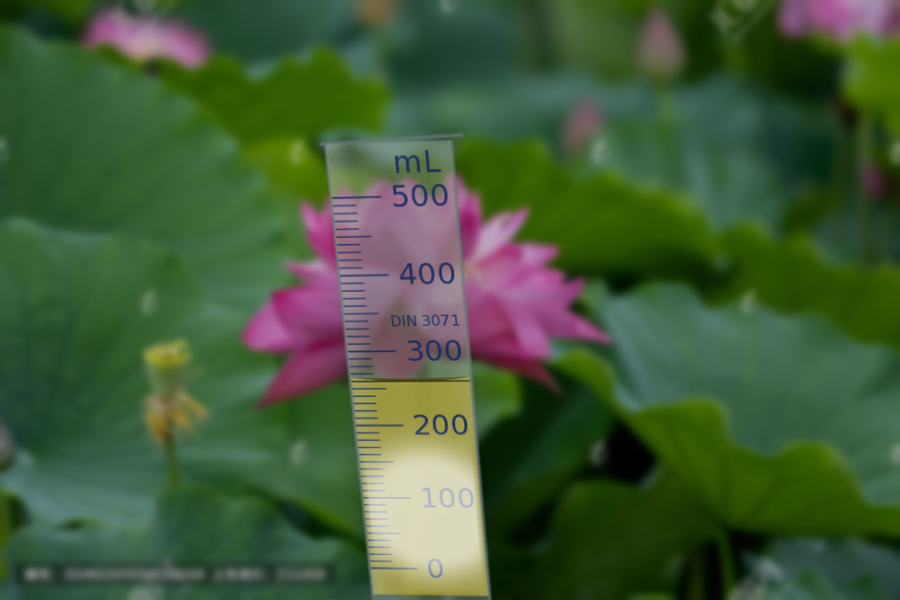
mL 260
